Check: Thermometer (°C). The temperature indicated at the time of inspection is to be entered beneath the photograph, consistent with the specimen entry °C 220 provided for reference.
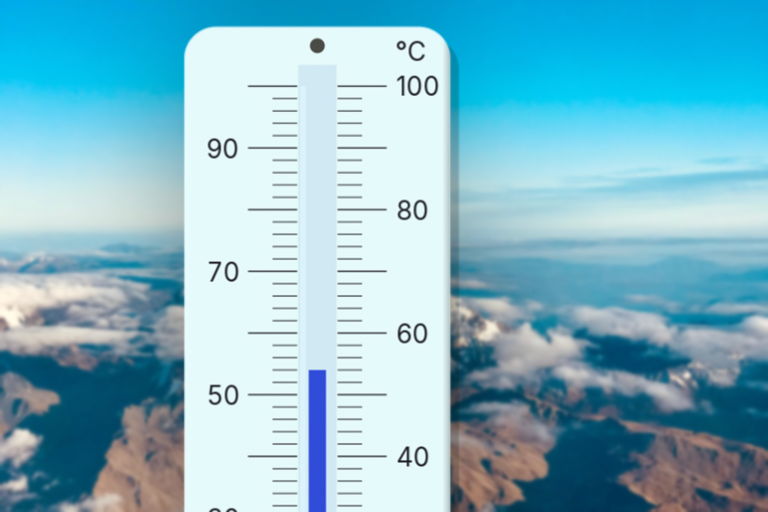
°C 54
